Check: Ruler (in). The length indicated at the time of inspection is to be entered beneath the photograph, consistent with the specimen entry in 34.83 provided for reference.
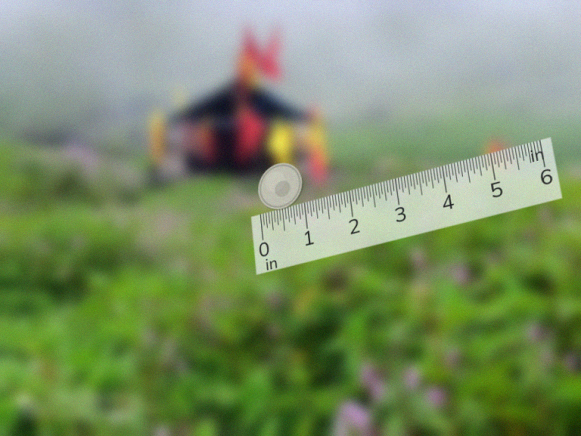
in 1
